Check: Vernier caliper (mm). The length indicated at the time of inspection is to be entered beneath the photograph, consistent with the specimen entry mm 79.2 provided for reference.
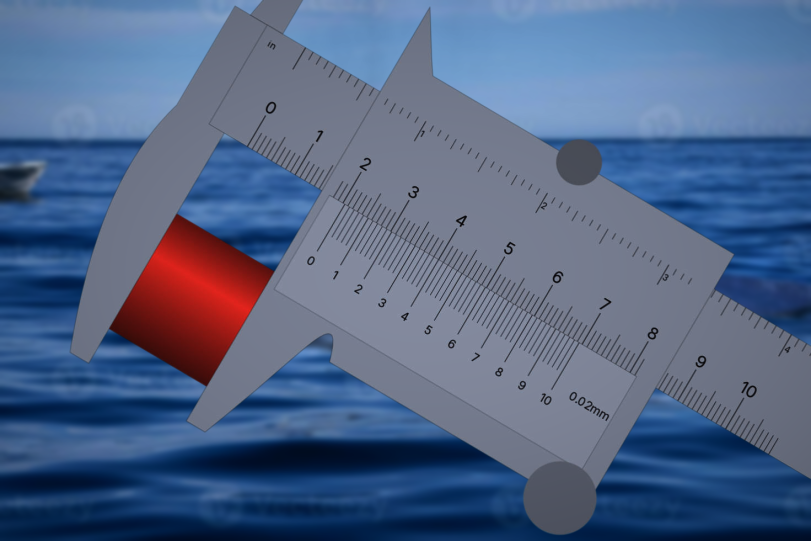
mm 20.4
